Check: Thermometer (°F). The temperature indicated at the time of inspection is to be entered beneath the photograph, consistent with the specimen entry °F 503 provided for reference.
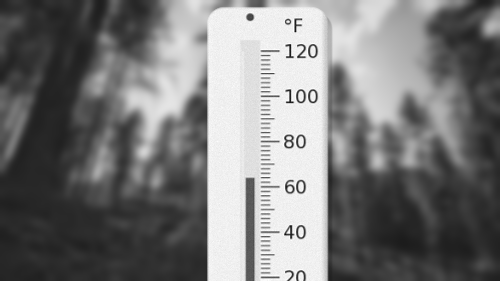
°F 64
